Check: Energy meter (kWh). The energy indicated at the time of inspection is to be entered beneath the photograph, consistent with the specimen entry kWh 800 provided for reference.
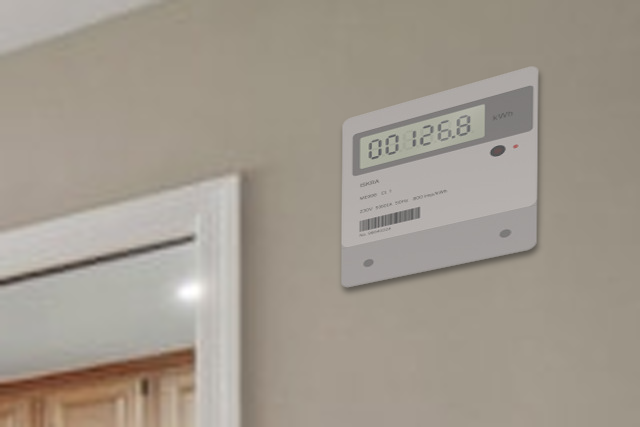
kWh 126.8
